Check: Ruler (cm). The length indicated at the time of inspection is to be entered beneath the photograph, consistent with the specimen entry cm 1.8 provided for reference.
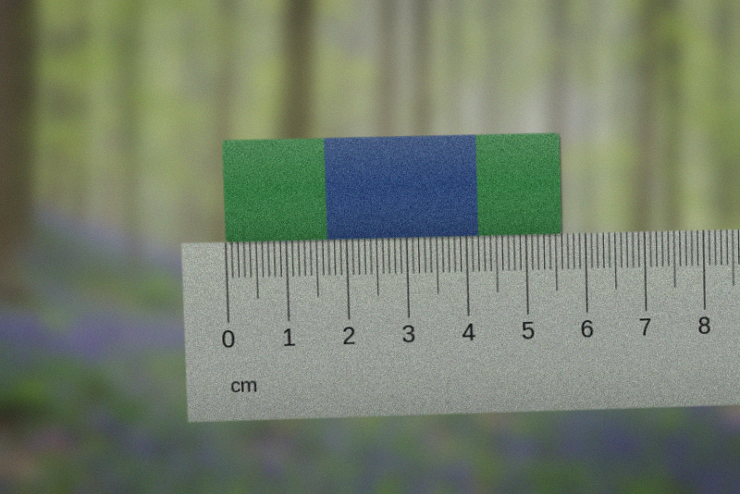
cm 5.6
